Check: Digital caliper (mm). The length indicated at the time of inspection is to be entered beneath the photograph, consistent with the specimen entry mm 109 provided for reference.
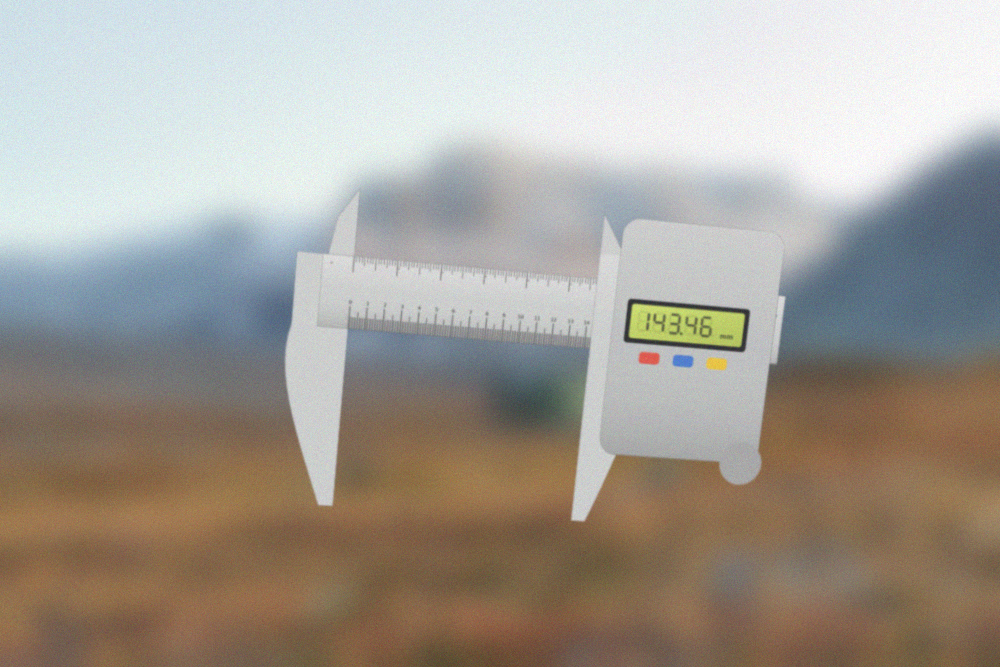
mm 143.46
